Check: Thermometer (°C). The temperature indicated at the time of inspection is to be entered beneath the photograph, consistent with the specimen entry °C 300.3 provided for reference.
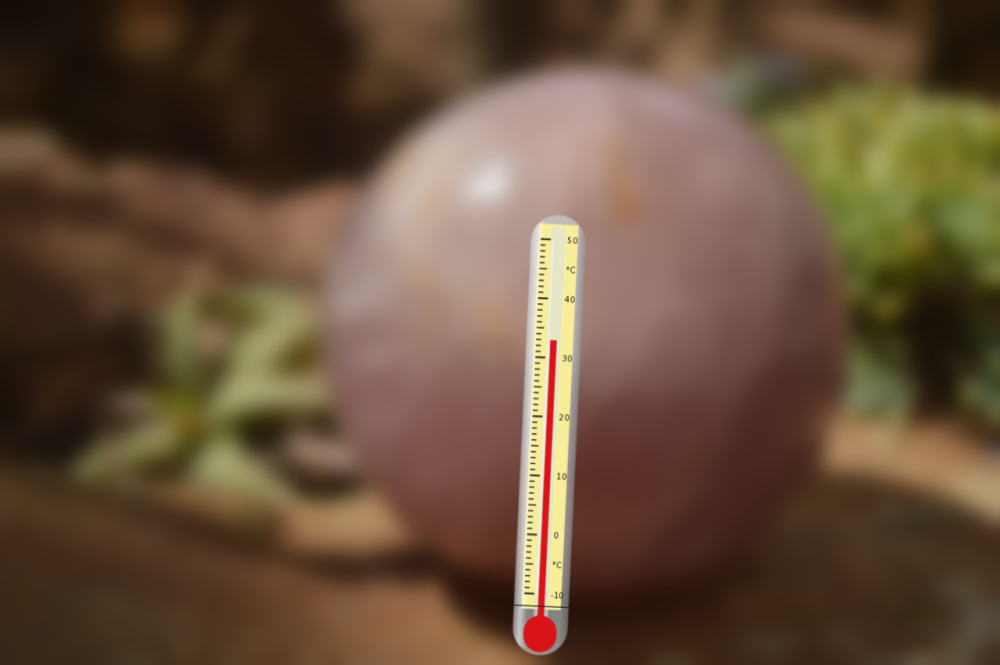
°C 33
